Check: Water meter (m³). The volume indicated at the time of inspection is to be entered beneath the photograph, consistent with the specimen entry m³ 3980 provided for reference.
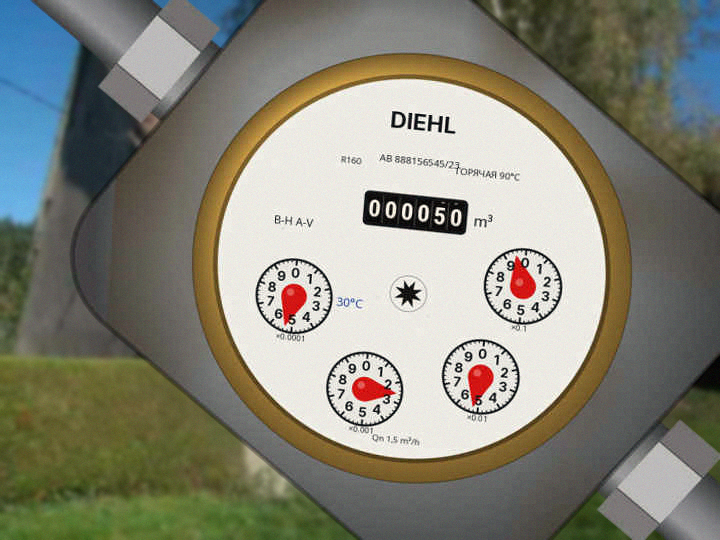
m³ 49.9525
